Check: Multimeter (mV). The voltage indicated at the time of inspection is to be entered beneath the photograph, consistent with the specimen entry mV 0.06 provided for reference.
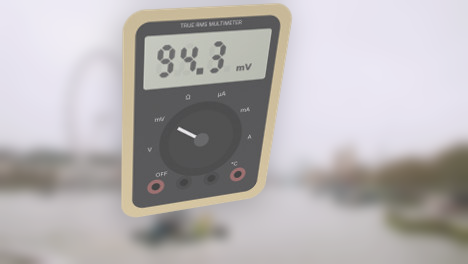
mV 94.3
